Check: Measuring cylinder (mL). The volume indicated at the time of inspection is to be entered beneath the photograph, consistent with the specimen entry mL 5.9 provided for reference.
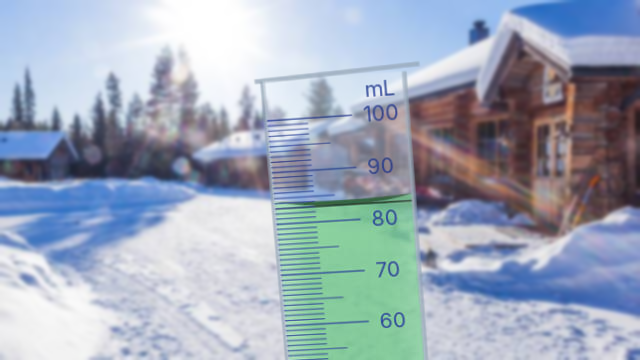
mL 83
